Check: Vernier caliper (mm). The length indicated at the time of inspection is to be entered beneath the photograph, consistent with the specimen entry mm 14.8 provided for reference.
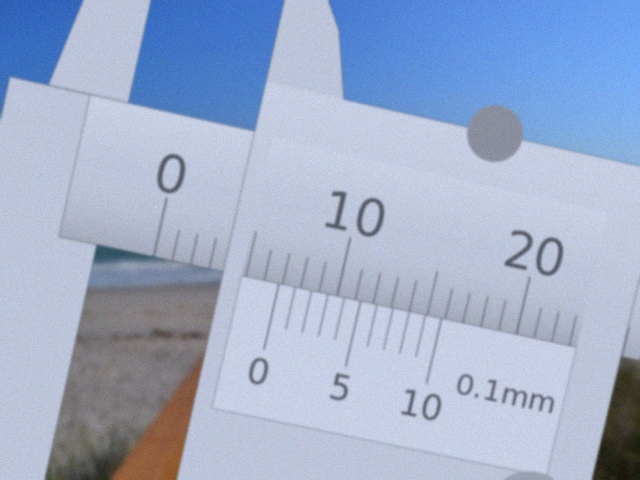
mm 6.8
